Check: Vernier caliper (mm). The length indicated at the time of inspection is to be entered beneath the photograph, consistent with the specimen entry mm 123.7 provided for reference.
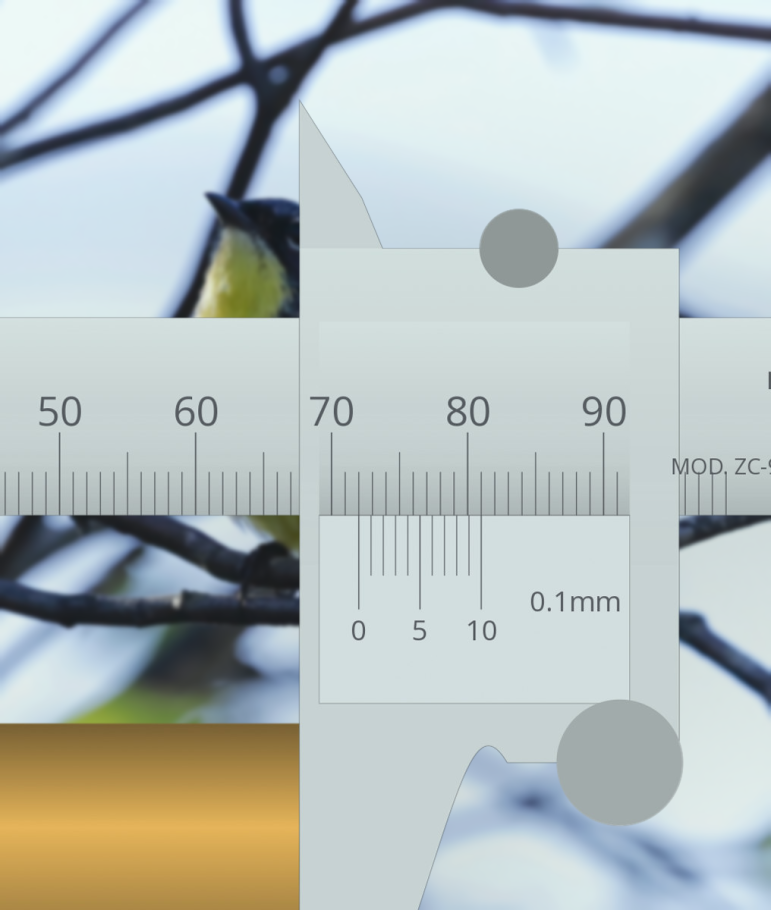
mm 72.0
